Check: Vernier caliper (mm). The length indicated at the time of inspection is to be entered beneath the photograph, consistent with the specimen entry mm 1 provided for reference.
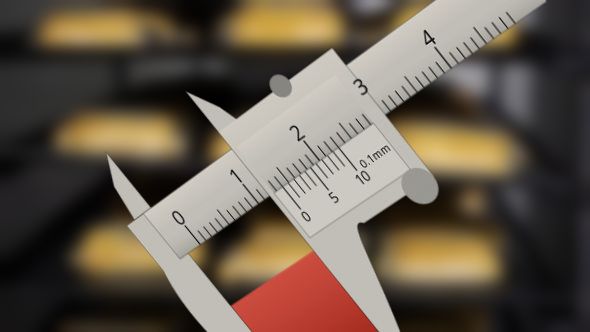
mm 14.0
